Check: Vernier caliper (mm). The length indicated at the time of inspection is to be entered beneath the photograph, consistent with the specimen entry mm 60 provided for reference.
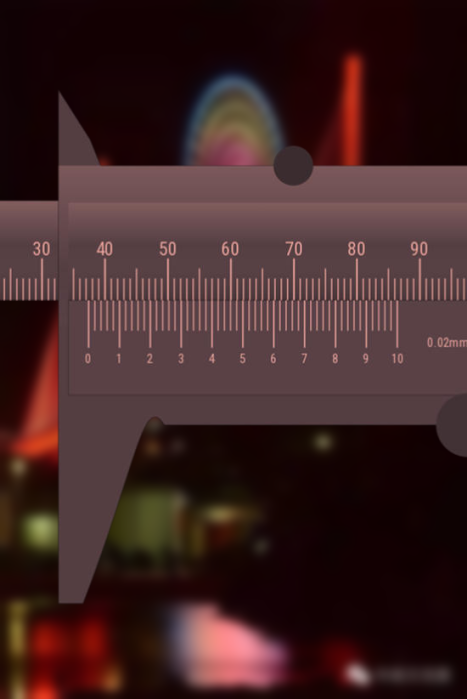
mm 37.4
